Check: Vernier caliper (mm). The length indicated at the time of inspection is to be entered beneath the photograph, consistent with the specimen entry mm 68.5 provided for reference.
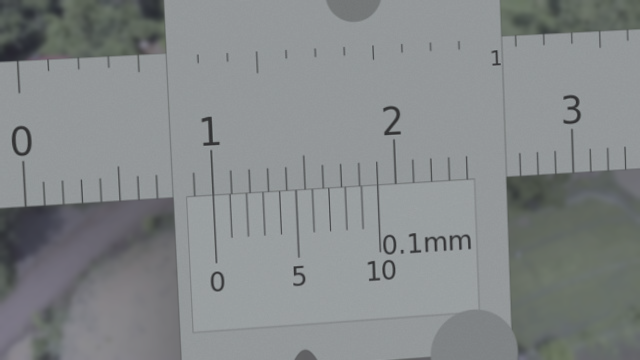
mm 10.0
